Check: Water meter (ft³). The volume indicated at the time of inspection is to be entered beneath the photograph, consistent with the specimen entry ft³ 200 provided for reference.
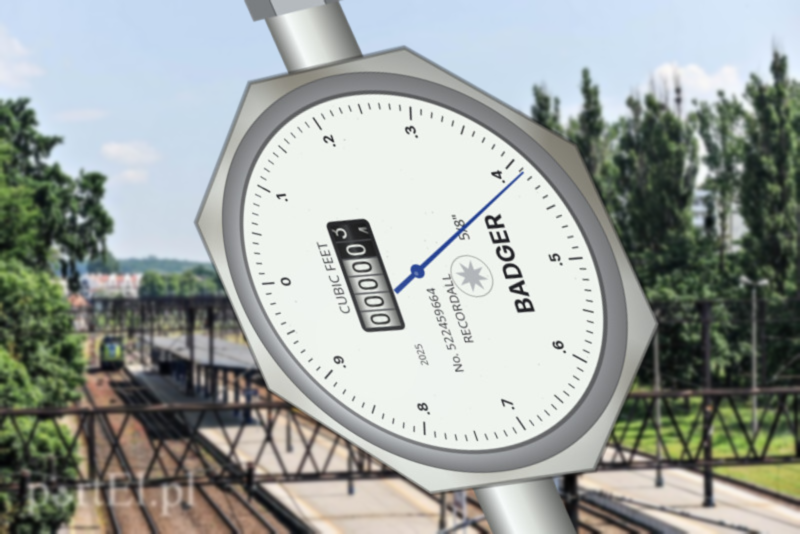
ft³ 3.41
